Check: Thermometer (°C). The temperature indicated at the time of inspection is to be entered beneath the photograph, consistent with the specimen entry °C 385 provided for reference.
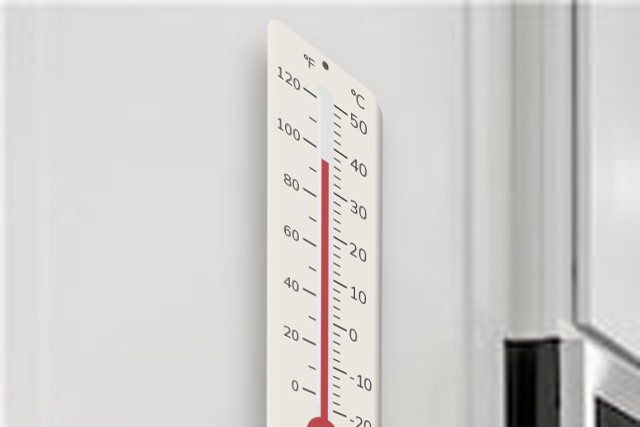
°C 36
